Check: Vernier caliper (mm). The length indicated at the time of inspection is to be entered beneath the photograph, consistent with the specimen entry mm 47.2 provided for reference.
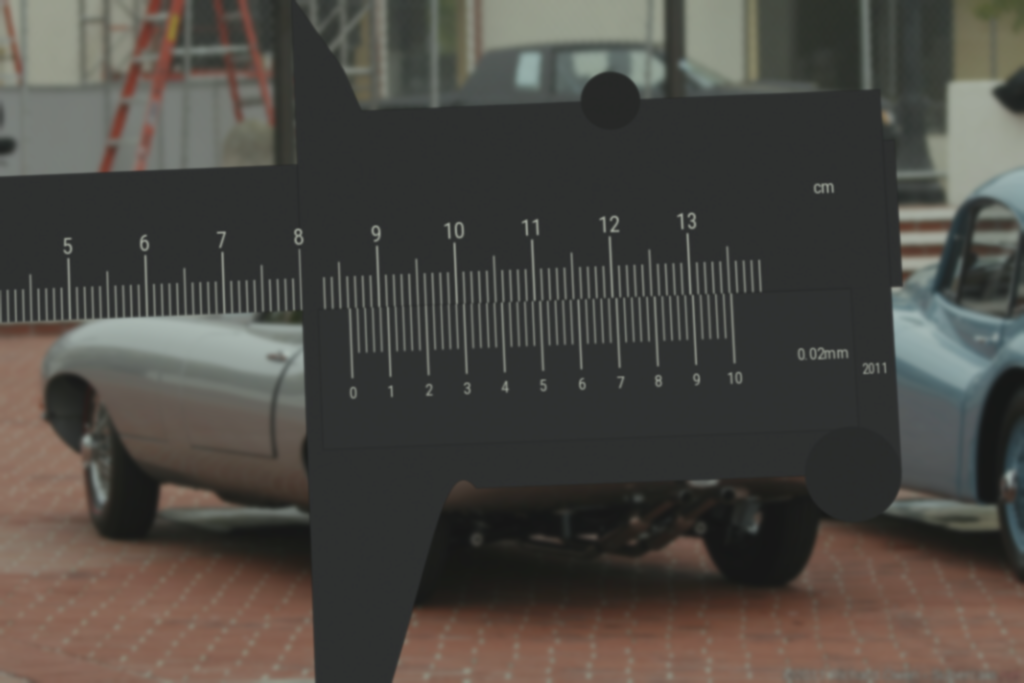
mm 86.2
